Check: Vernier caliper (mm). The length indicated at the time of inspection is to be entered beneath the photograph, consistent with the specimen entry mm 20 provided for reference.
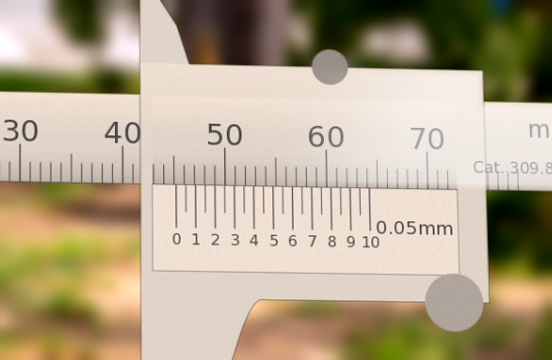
mm 45.2
